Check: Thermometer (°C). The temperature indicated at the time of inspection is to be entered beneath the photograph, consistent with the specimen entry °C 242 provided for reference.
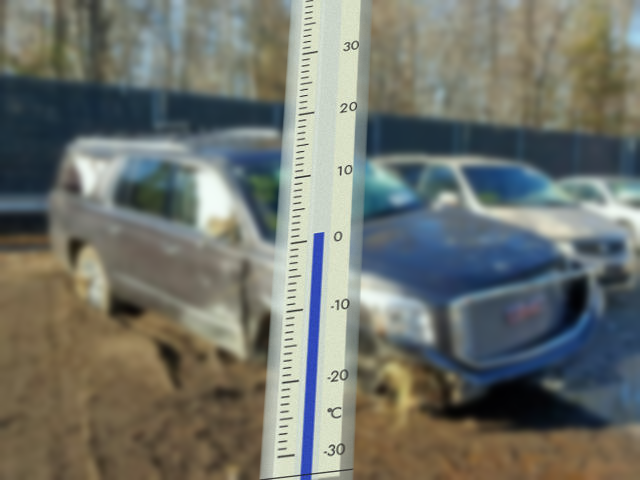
°C 1
